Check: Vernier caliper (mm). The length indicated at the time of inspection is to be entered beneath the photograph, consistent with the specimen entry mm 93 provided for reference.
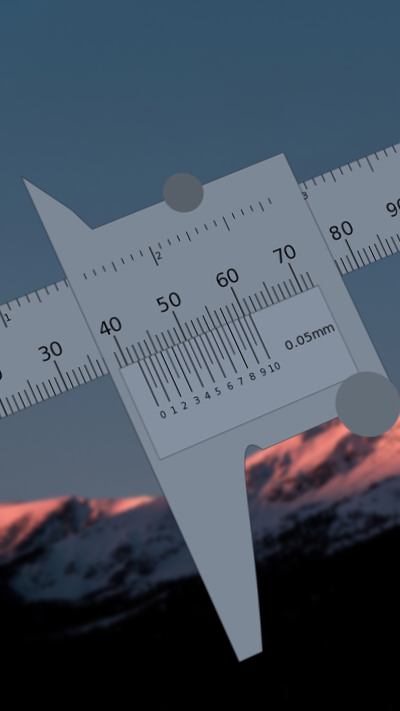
mm 41.8
